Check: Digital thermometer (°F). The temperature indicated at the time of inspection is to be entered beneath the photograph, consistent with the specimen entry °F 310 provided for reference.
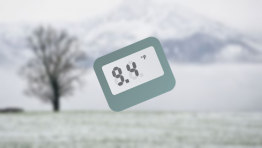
°F 9.4
